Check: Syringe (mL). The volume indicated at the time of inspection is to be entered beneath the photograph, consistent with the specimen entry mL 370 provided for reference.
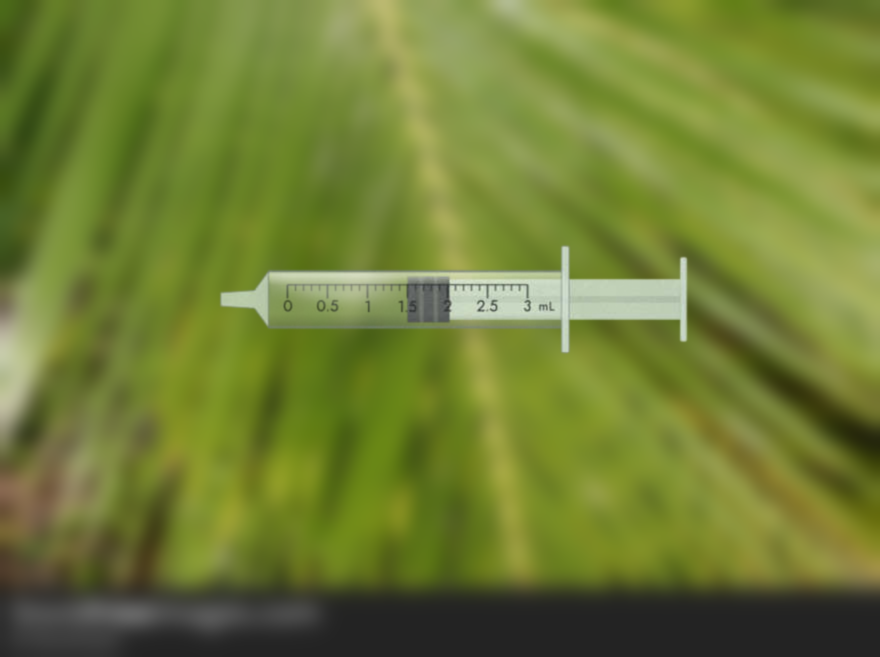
mL 1.5
